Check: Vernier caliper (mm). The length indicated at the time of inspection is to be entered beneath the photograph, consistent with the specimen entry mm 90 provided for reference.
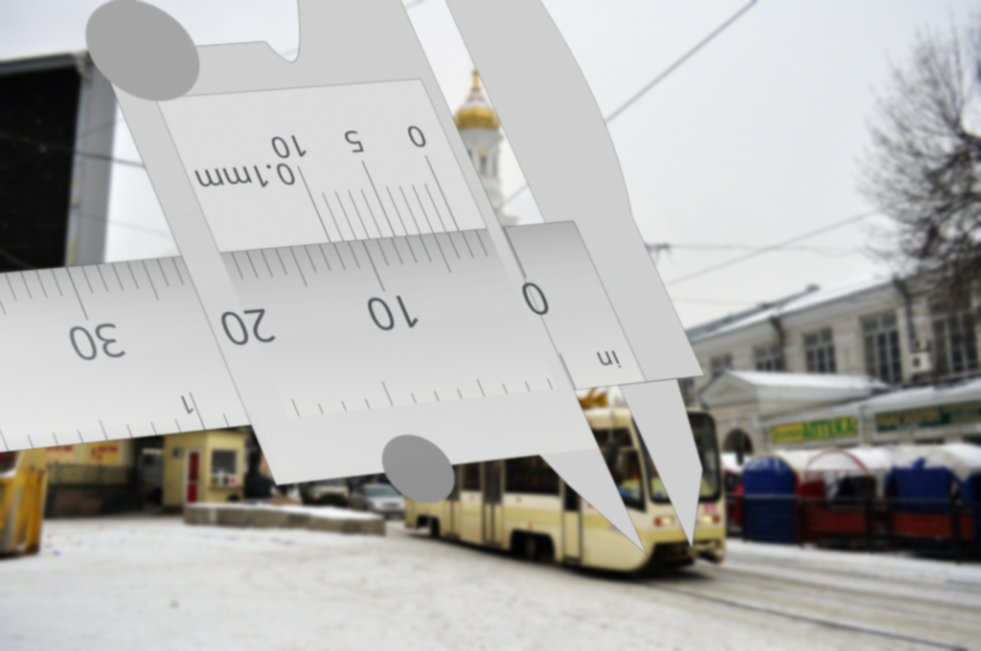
mm 3.2
